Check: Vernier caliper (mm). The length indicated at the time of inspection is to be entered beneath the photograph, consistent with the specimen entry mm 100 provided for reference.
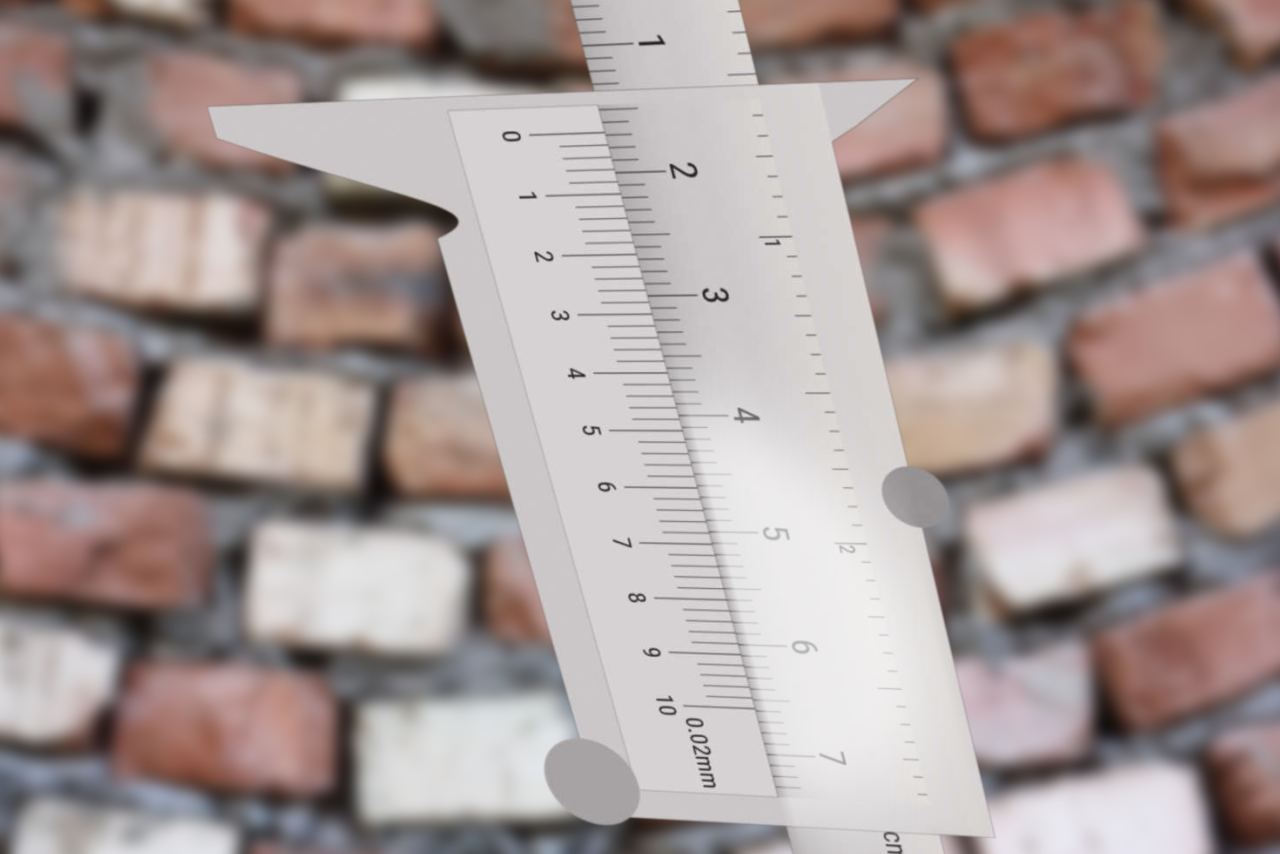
mm 16.8
